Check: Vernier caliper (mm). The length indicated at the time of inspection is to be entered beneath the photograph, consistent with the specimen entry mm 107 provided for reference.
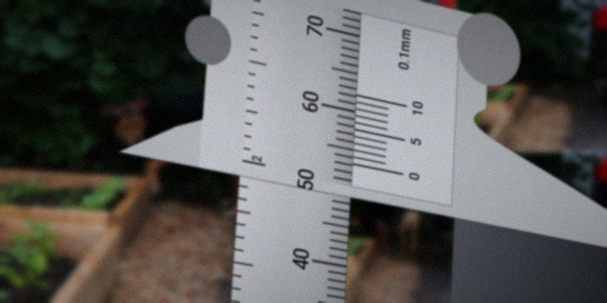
mm 53.2
